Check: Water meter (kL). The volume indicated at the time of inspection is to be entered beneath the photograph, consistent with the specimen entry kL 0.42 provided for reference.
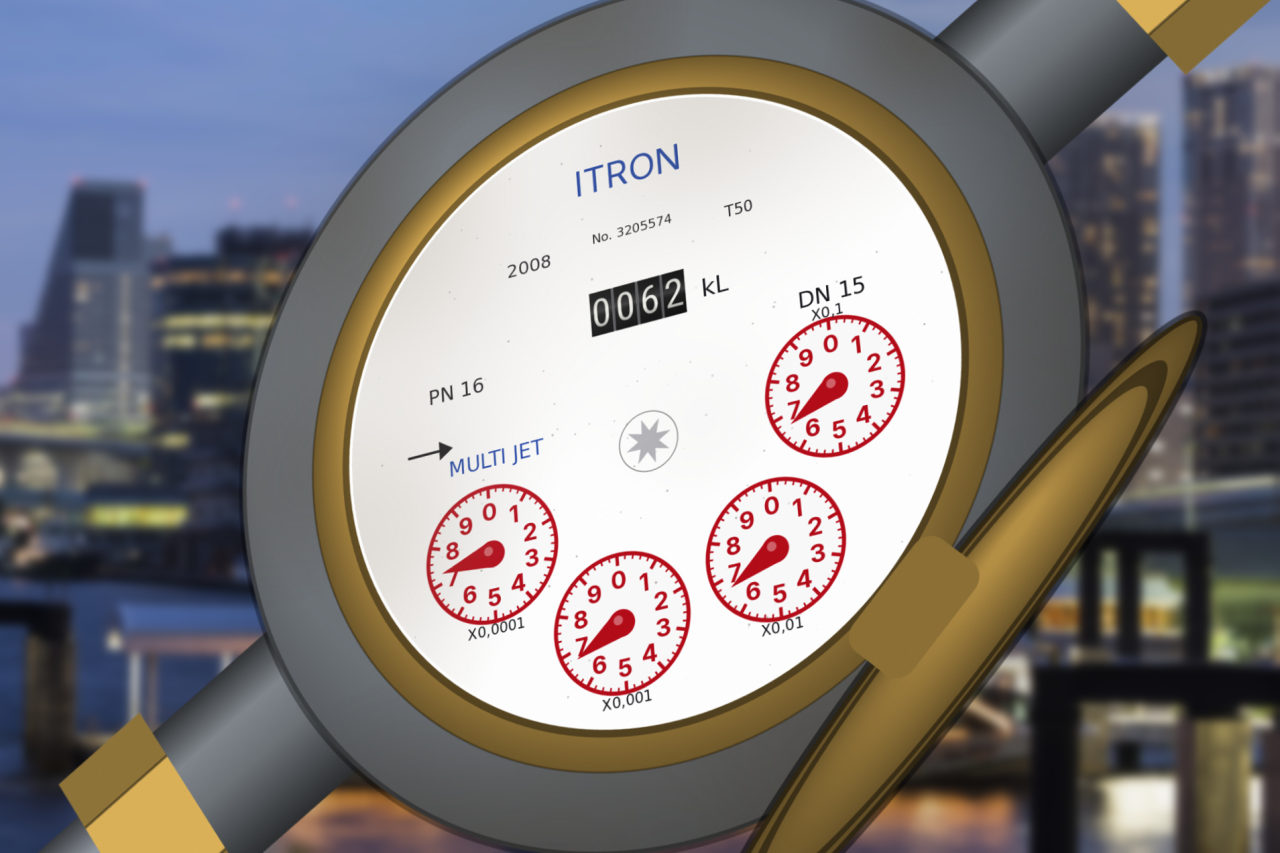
kL 62.6667
